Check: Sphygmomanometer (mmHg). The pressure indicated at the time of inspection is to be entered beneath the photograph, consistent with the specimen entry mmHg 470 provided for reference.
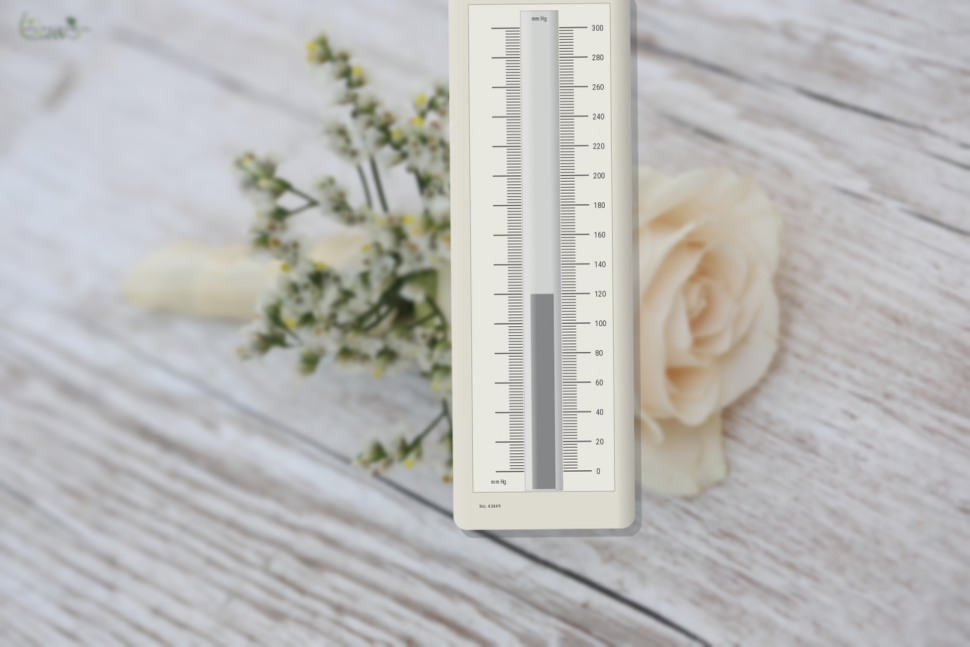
mmHg 120
